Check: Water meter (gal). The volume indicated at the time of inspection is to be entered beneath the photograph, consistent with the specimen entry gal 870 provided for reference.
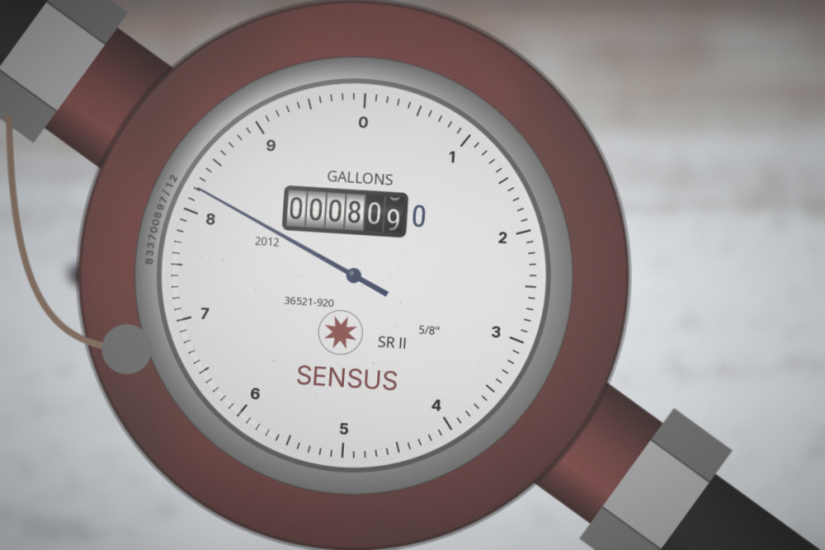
gal 8088.2
